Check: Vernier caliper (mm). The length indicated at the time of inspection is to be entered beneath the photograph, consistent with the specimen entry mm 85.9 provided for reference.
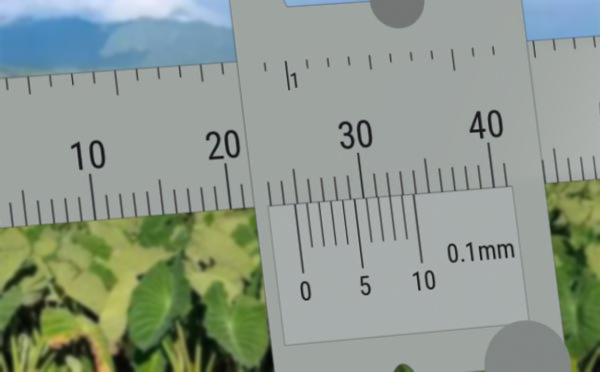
mm 24.8
